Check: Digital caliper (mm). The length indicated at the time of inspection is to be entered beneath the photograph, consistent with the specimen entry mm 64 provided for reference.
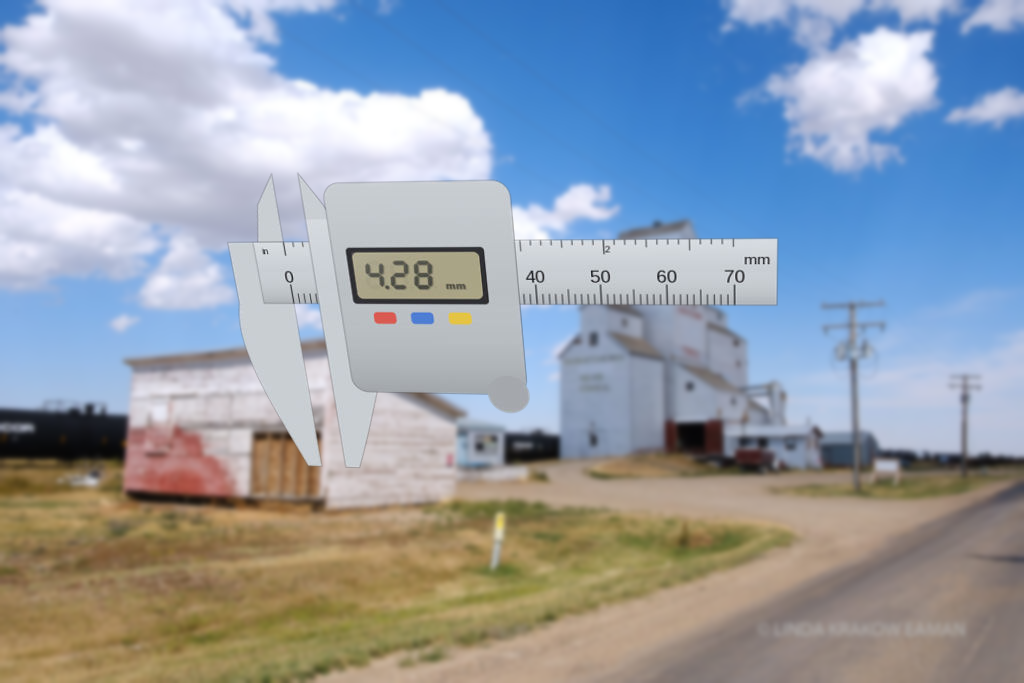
mm 4.28
